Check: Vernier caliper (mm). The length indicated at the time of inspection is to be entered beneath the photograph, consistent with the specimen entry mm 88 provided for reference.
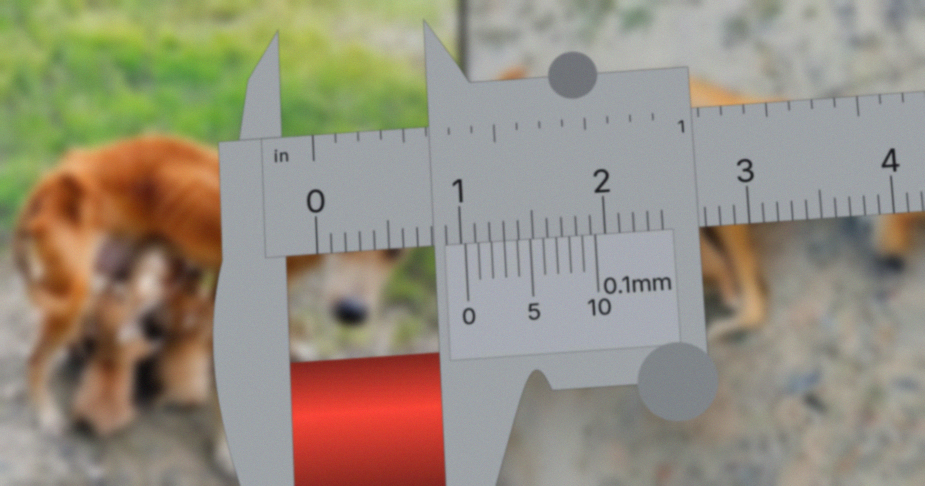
mm 10.3
